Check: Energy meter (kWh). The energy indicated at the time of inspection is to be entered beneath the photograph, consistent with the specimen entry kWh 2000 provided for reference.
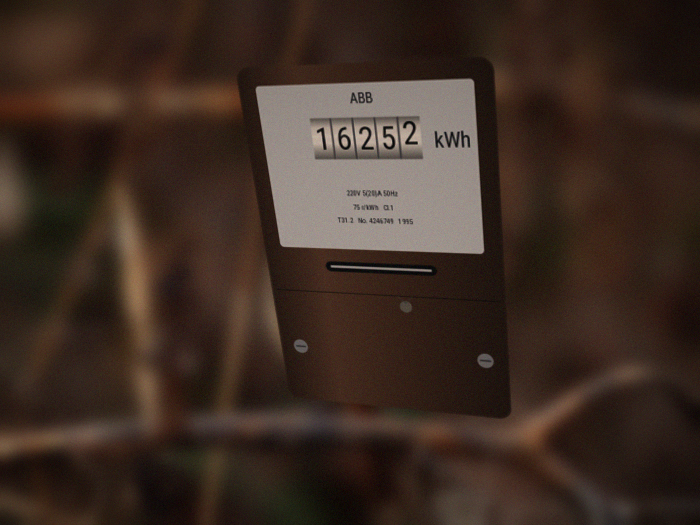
kWh 16252
